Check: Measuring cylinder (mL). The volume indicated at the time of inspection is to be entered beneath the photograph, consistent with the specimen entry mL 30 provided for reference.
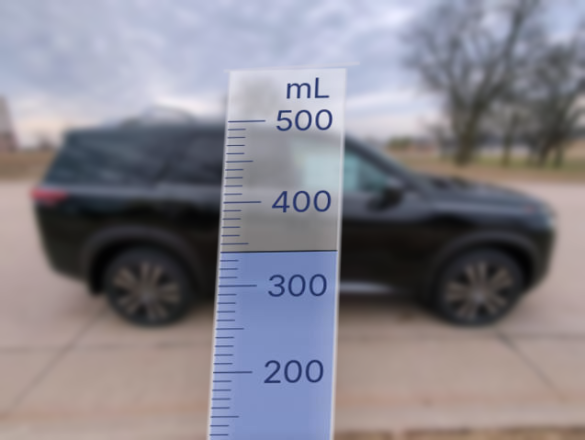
mL 340
